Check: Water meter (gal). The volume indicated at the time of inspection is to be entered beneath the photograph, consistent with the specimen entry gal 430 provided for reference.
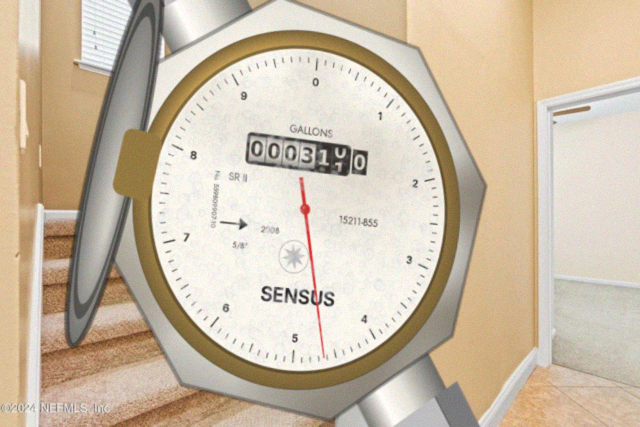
gal 3104.6
